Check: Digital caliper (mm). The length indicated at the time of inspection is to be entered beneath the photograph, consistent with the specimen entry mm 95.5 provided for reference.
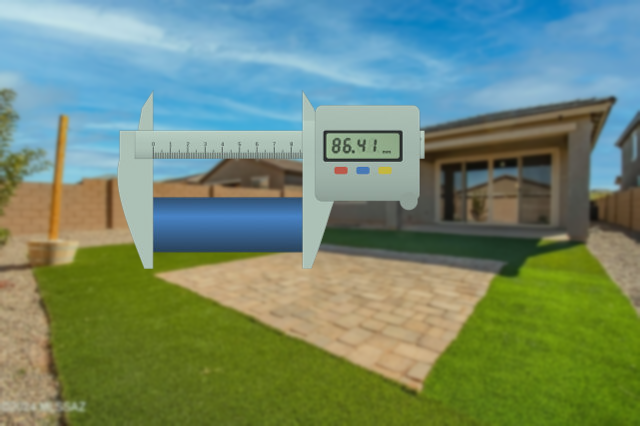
mm 86.41
